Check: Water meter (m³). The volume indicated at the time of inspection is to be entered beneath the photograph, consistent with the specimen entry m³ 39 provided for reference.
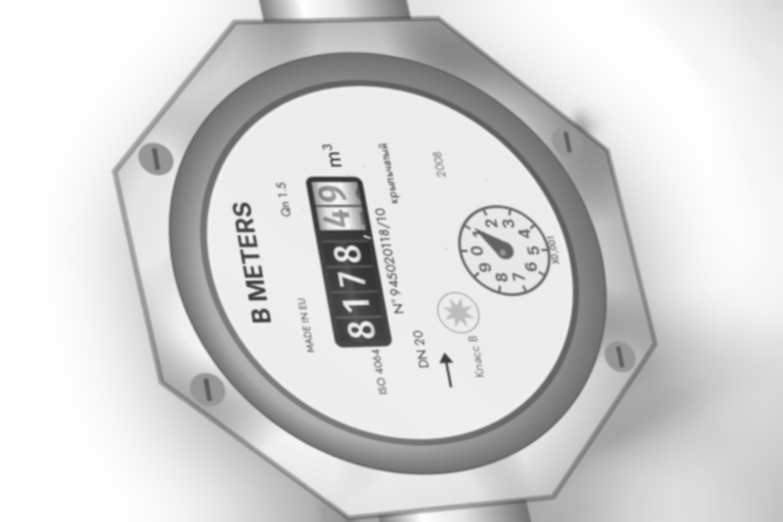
m³ 8178.491
